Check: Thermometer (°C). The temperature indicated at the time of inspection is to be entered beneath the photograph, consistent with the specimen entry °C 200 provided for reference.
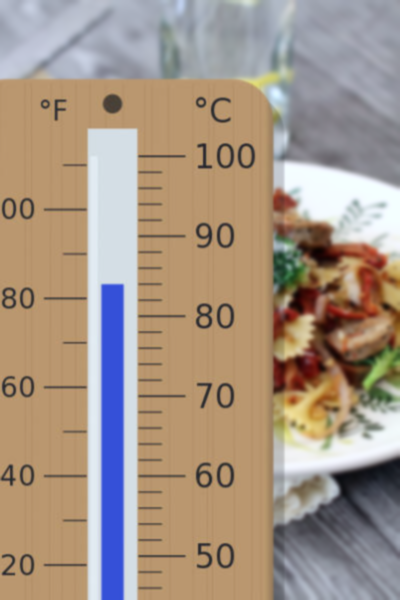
°C 84
